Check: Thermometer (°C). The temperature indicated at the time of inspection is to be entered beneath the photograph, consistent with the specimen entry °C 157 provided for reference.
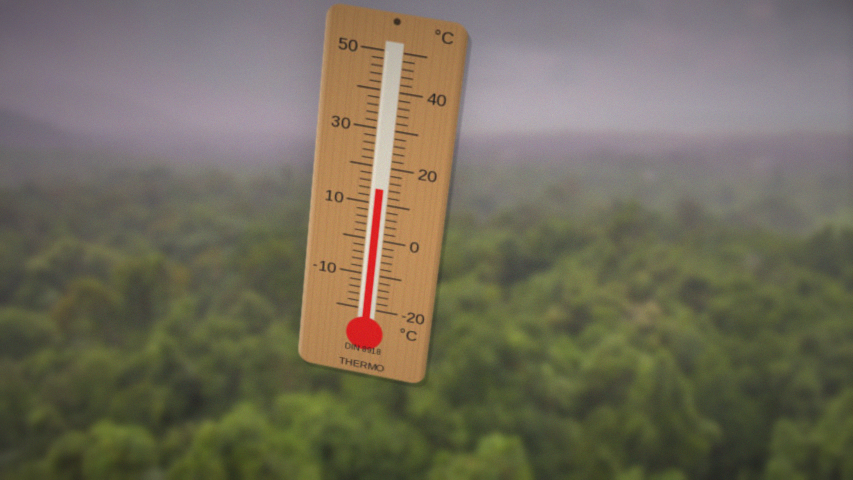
°C 14
